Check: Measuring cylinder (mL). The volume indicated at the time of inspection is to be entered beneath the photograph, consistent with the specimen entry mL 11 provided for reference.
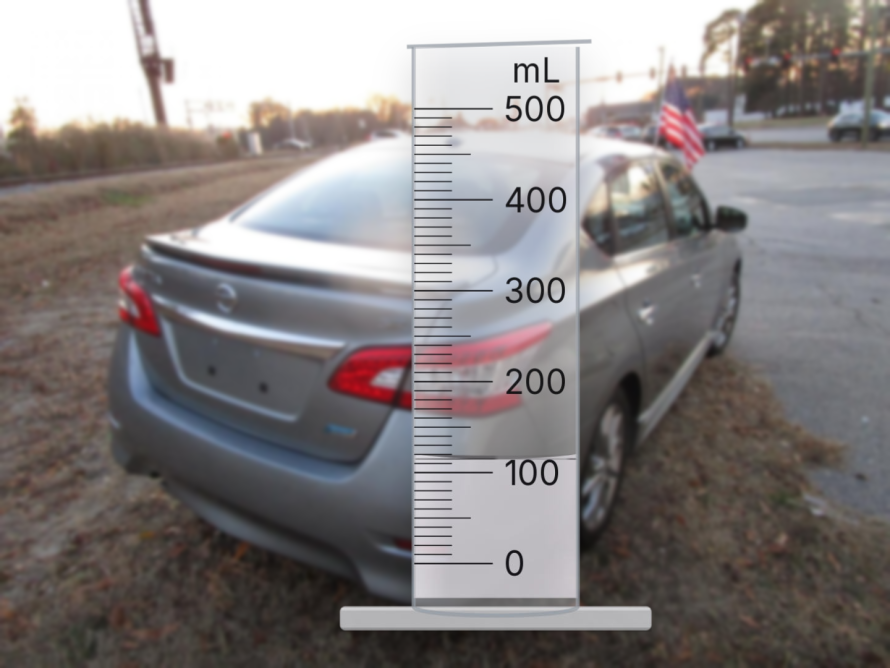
mL 115
